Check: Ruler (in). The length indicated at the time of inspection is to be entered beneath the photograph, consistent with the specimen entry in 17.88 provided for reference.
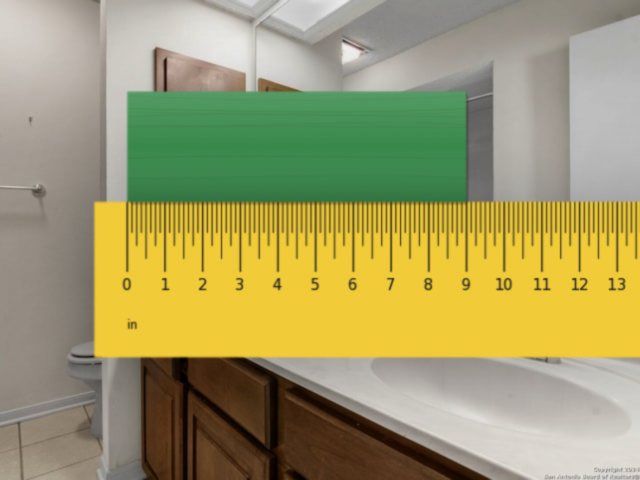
in 9
